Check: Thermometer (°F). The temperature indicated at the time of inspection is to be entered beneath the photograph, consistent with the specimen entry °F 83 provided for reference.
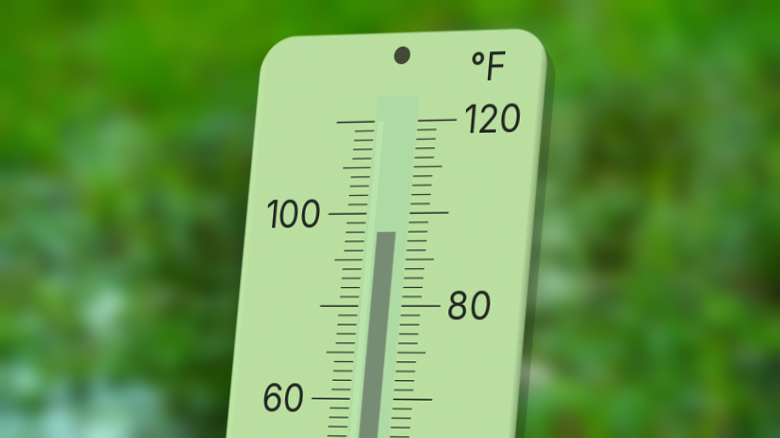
°F 96
